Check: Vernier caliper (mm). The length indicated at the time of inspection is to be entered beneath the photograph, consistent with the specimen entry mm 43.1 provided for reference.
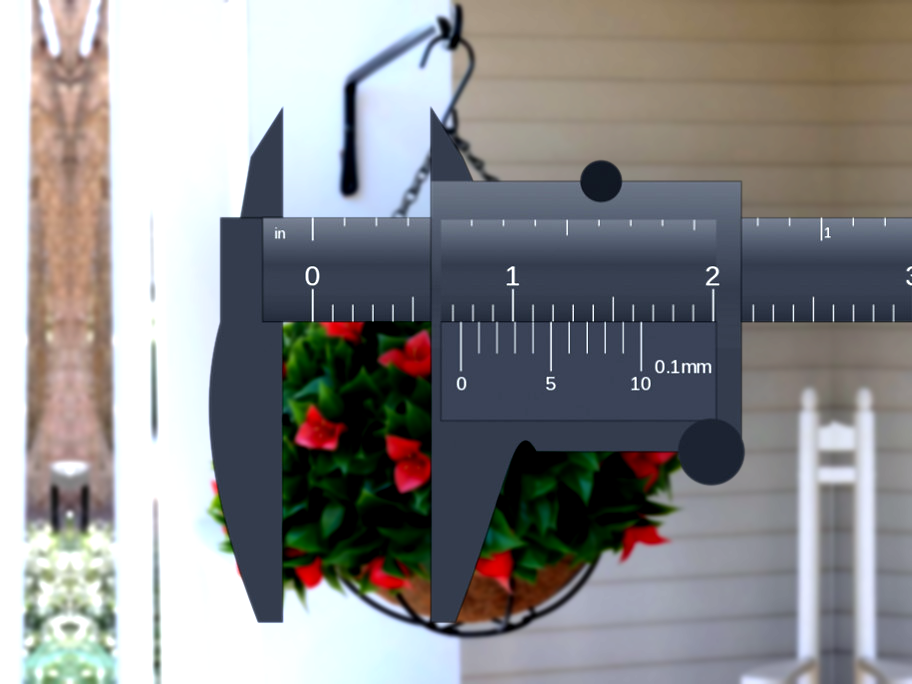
mm 7.4
